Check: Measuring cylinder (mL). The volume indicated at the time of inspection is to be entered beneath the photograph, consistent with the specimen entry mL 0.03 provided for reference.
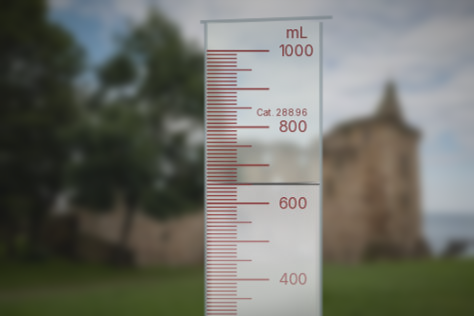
mL 650
